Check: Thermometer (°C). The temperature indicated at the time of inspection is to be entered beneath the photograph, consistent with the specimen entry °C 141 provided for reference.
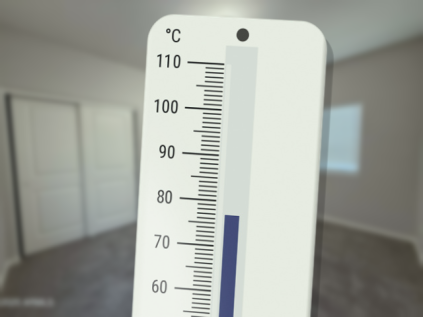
°C 77
